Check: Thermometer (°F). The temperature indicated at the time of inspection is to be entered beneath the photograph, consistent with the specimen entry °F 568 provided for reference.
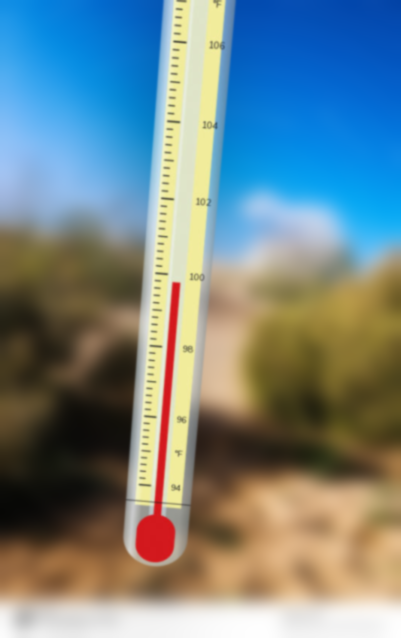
°F 99.8
